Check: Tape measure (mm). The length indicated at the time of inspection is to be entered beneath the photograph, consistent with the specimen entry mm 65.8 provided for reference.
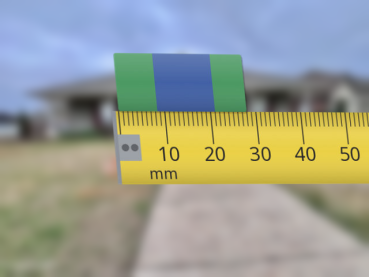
mm 28
